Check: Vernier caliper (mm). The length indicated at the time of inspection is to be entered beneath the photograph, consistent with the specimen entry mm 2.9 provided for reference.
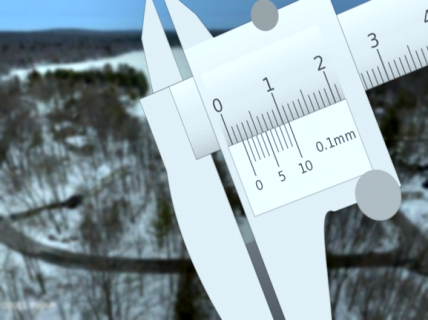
mm 2.0
